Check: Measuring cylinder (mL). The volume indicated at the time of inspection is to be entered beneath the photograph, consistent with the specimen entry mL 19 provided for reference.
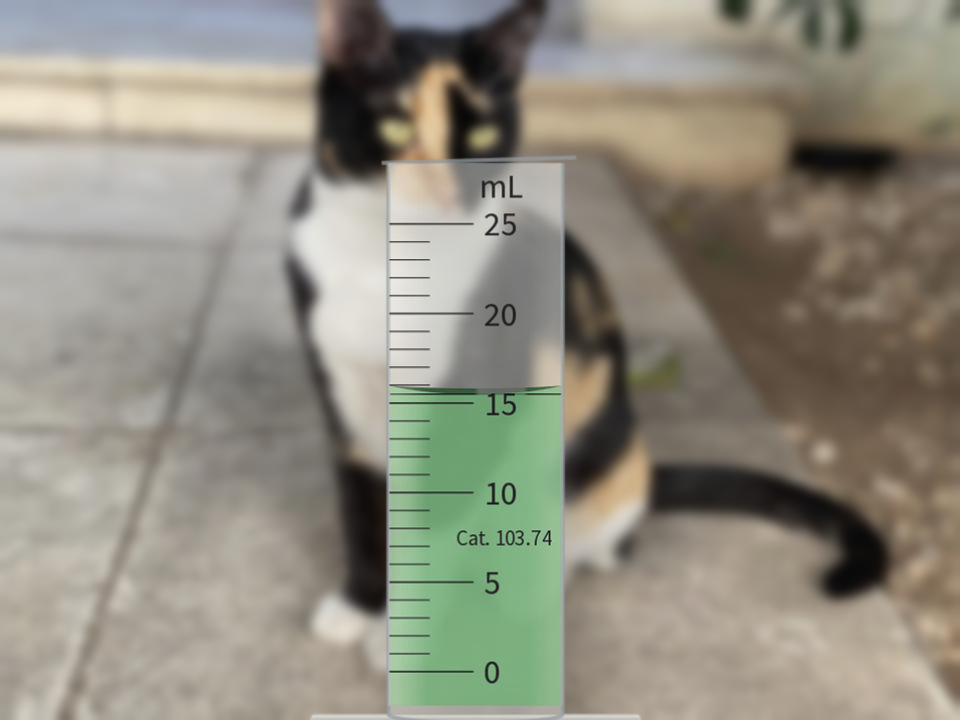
mL 15.5
